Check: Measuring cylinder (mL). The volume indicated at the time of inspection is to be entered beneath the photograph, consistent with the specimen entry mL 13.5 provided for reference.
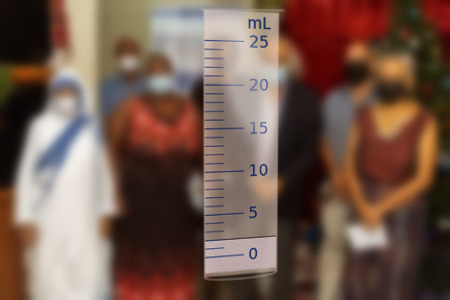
mL 2
